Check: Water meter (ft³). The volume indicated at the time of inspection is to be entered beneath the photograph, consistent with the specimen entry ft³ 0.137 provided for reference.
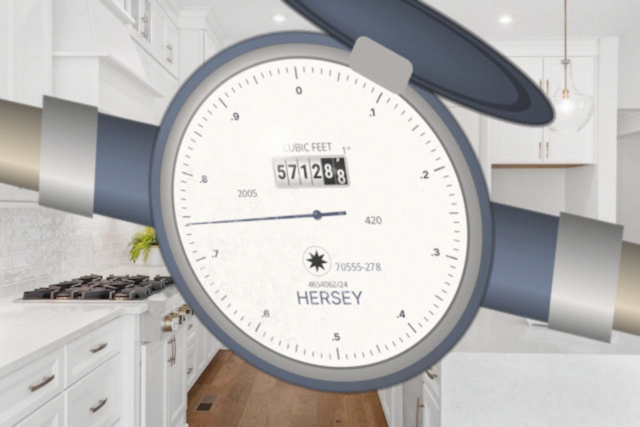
ft³ 571287.74
